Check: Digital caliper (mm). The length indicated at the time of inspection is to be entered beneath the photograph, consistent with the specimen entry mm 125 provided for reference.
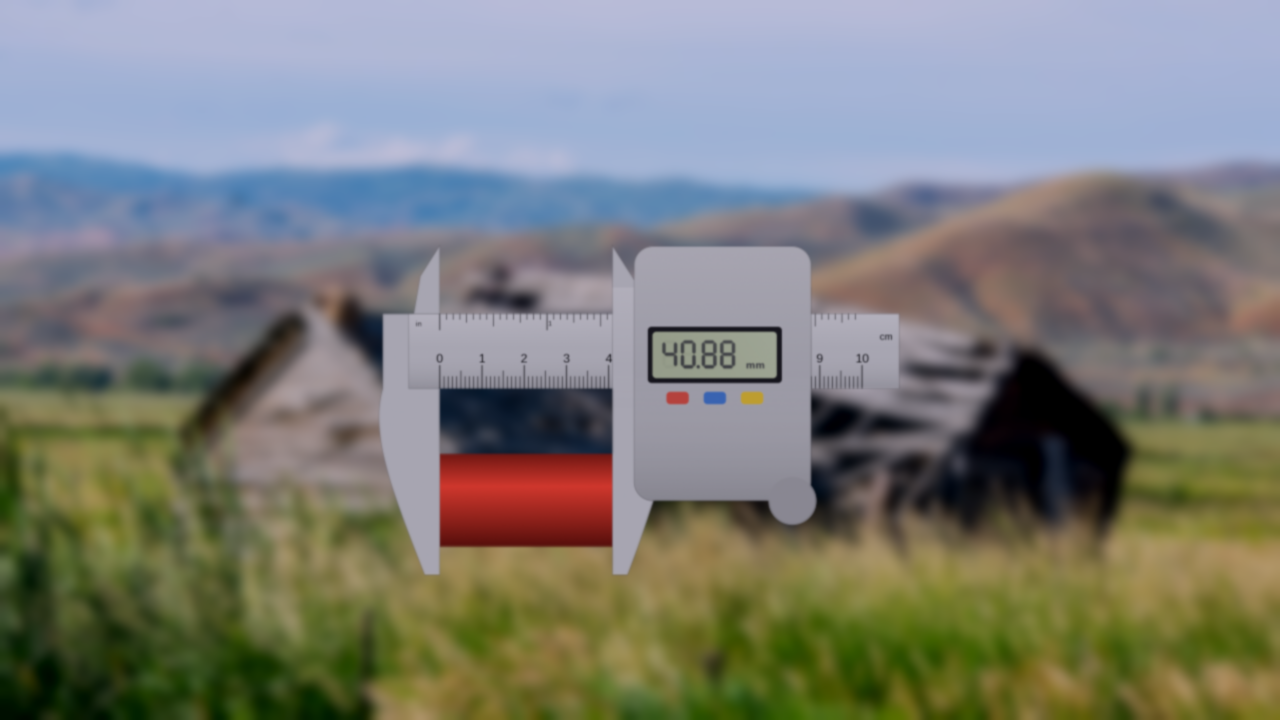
mm 40.88
